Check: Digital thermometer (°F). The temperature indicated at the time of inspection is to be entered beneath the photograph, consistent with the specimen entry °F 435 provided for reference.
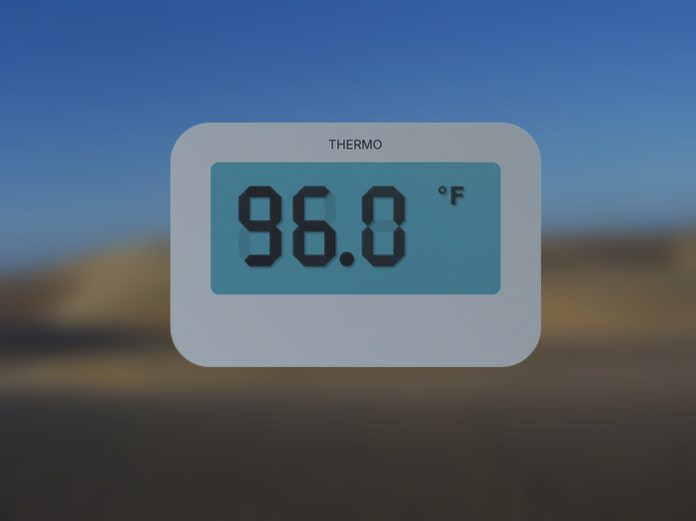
°F 96.0
